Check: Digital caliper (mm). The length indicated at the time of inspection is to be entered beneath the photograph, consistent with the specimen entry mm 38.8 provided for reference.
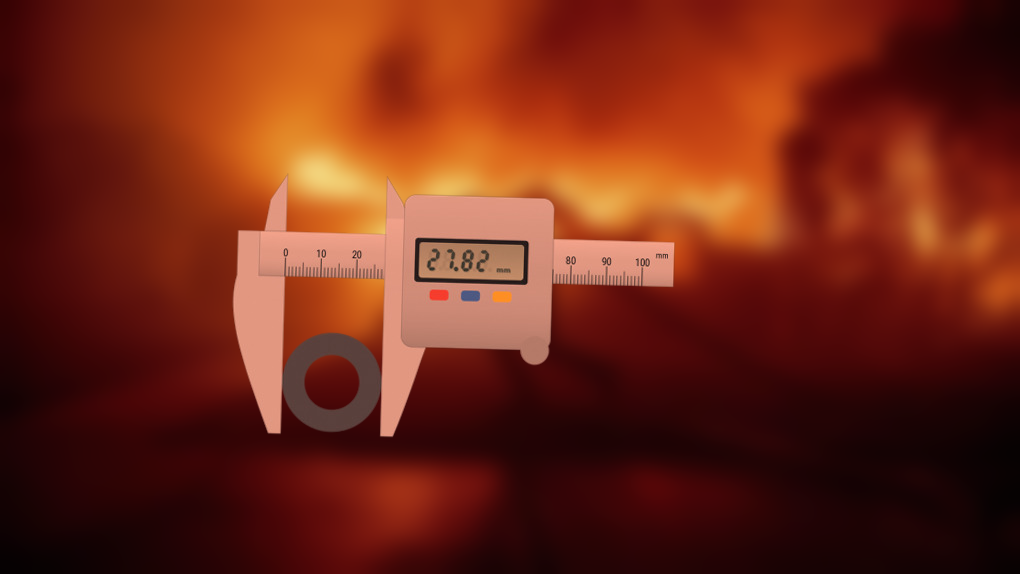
mm 27.82
